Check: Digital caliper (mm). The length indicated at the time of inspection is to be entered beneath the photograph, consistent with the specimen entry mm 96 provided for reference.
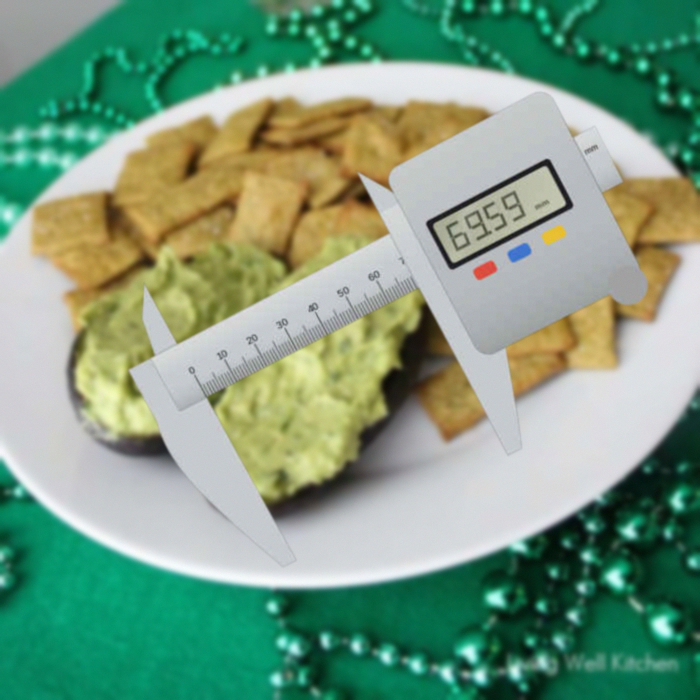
mm 69.59
